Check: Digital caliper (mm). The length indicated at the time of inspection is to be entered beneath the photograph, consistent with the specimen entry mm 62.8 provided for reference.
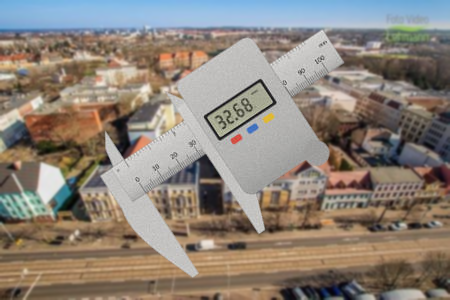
mm 32.68
